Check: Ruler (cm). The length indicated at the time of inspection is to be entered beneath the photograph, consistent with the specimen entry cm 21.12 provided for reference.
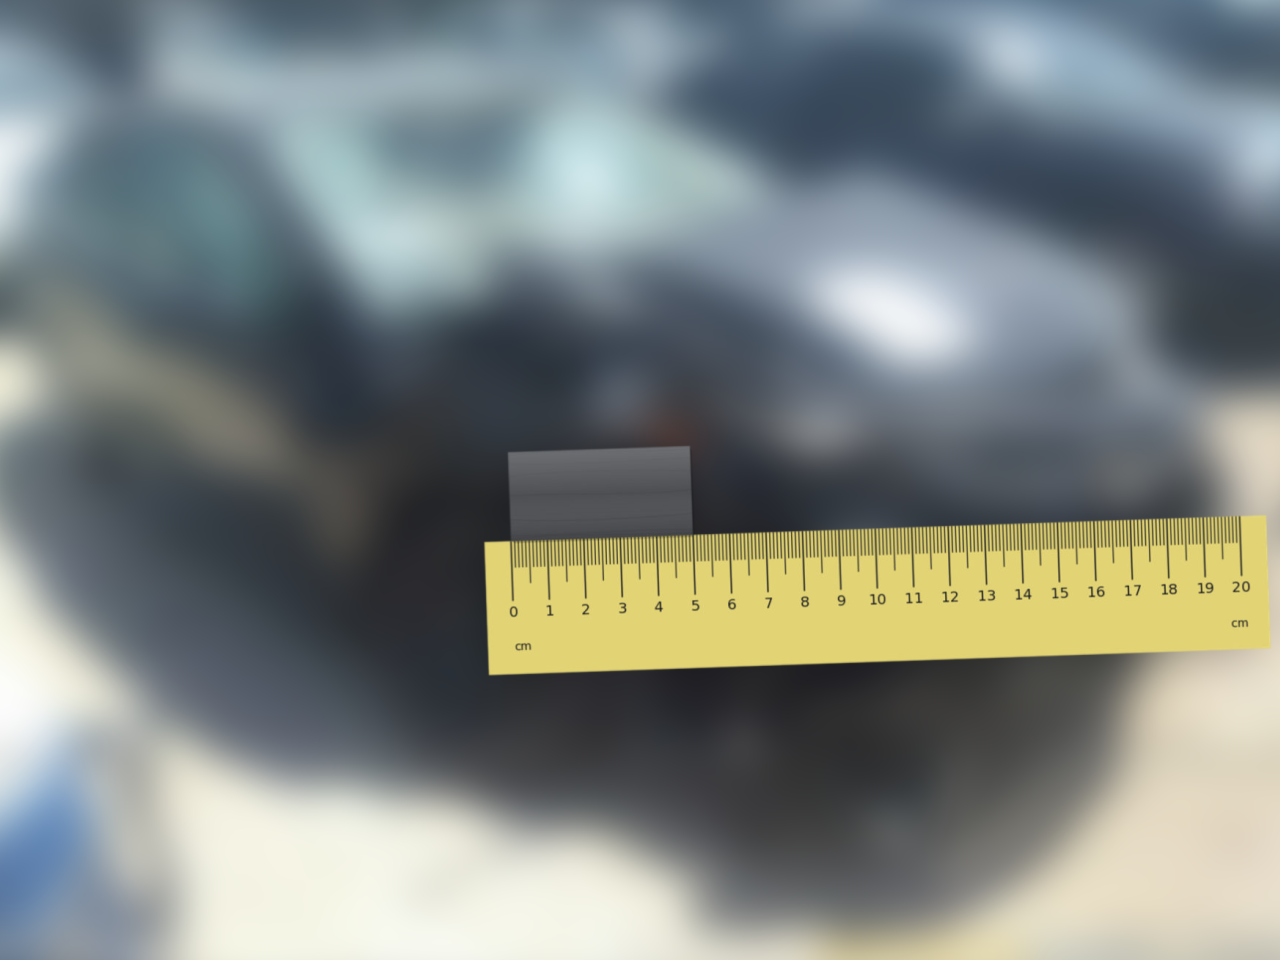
cm 5
